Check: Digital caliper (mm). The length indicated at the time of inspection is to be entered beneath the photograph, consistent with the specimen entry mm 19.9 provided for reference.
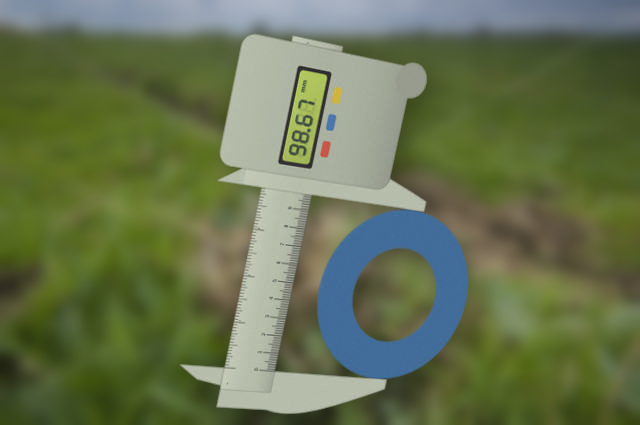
mm 98.67
